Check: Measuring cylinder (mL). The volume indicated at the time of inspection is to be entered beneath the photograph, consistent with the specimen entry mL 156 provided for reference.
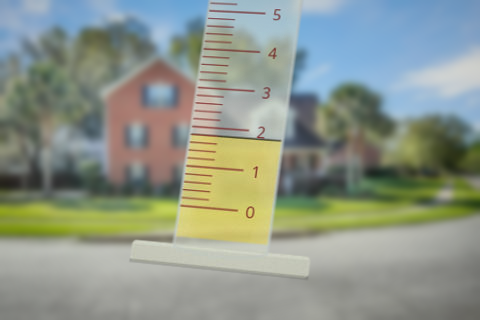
mL 1.8
